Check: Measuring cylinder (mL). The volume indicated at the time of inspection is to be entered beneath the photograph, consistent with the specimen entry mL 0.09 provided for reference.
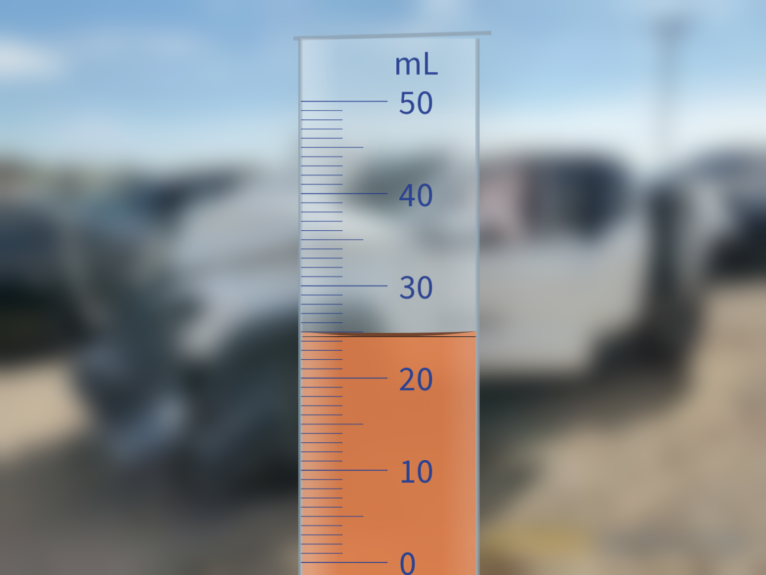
mL 24.5
